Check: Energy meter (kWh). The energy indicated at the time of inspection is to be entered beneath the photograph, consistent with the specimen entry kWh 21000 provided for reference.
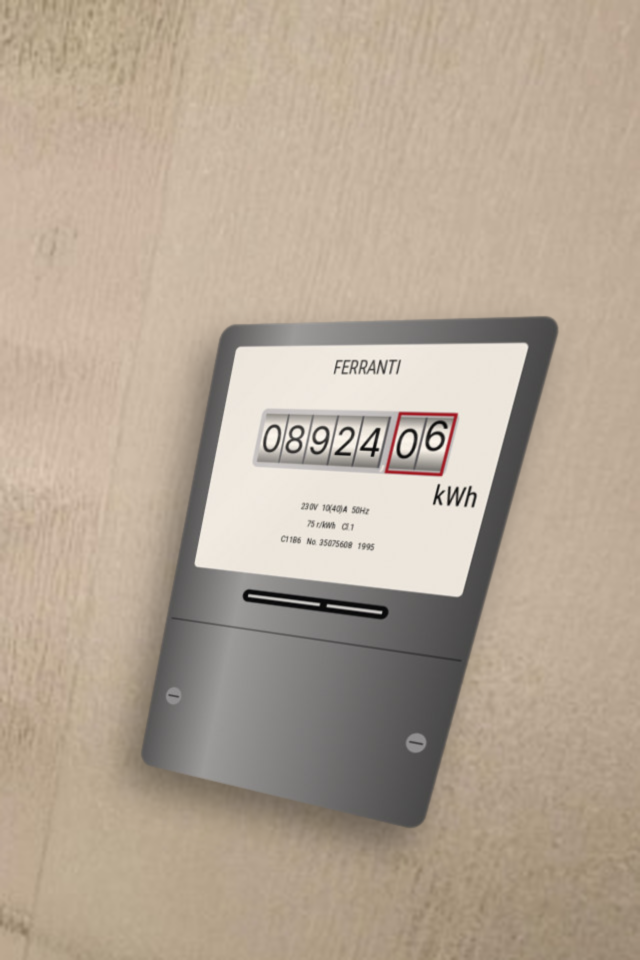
kWh 8924.06
